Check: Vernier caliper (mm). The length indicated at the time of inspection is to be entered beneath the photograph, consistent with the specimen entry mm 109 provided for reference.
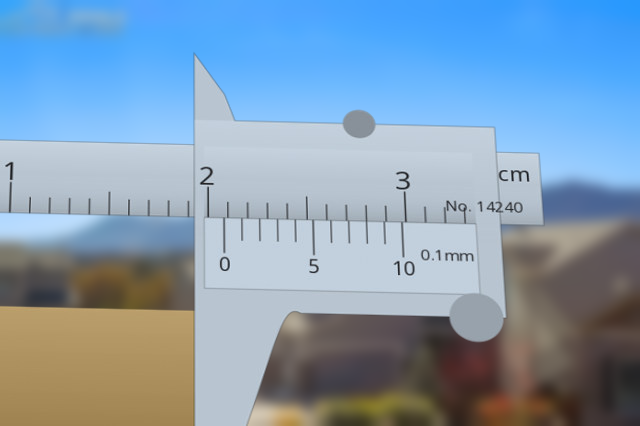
mm 20.8
